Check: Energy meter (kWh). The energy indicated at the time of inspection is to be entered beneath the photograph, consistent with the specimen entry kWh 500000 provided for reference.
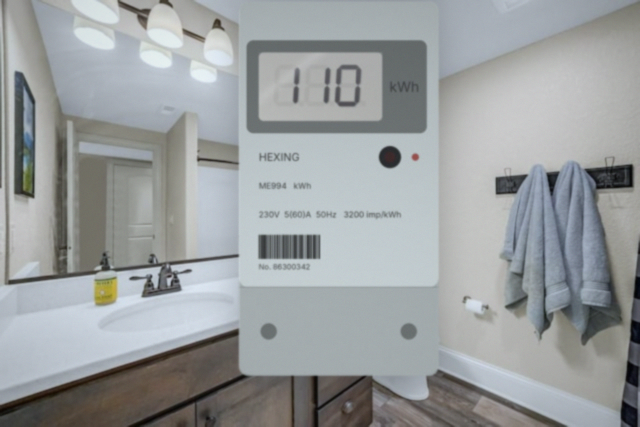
kWh 110
